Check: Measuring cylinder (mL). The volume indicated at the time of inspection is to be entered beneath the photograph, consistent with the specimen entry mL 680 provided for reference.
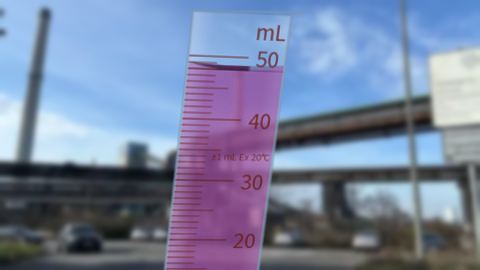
mL 48
